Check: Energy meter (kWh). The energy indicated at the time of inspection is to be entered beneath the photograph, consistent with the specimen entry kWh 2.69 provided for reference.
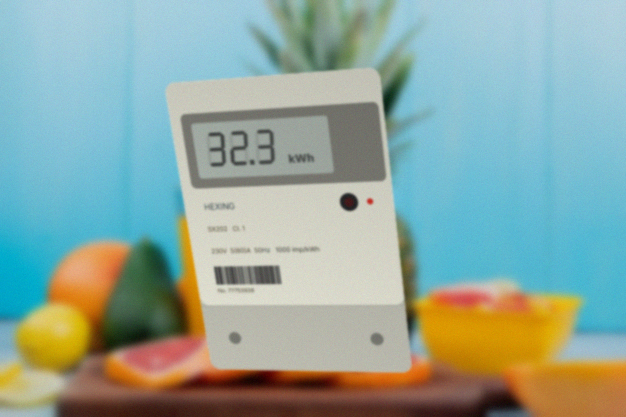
kWh 32.3
